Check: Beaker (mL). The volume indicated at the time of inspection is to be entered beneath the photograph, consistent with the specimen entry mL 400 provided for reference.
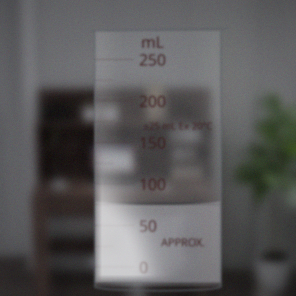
mL 75
